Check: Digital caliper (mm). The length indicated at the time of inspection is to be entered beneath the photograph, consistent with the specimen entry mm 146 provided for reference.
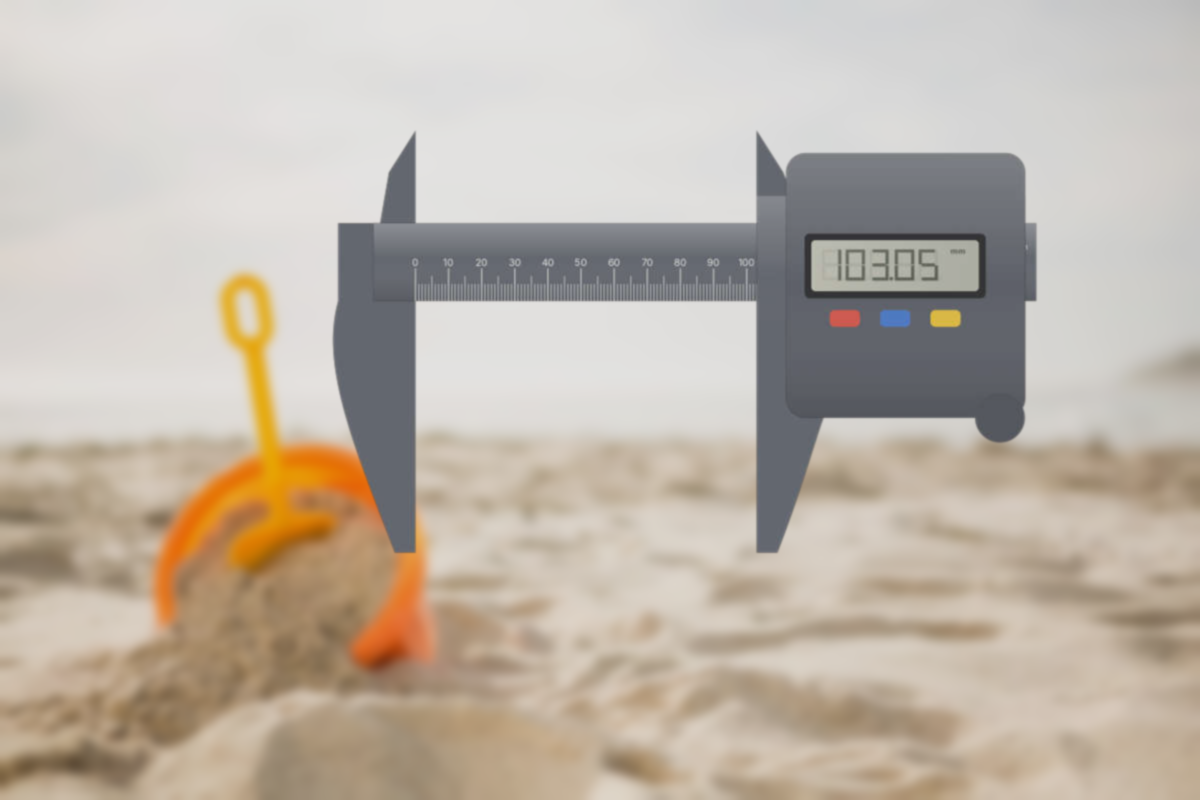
mm 103.05
